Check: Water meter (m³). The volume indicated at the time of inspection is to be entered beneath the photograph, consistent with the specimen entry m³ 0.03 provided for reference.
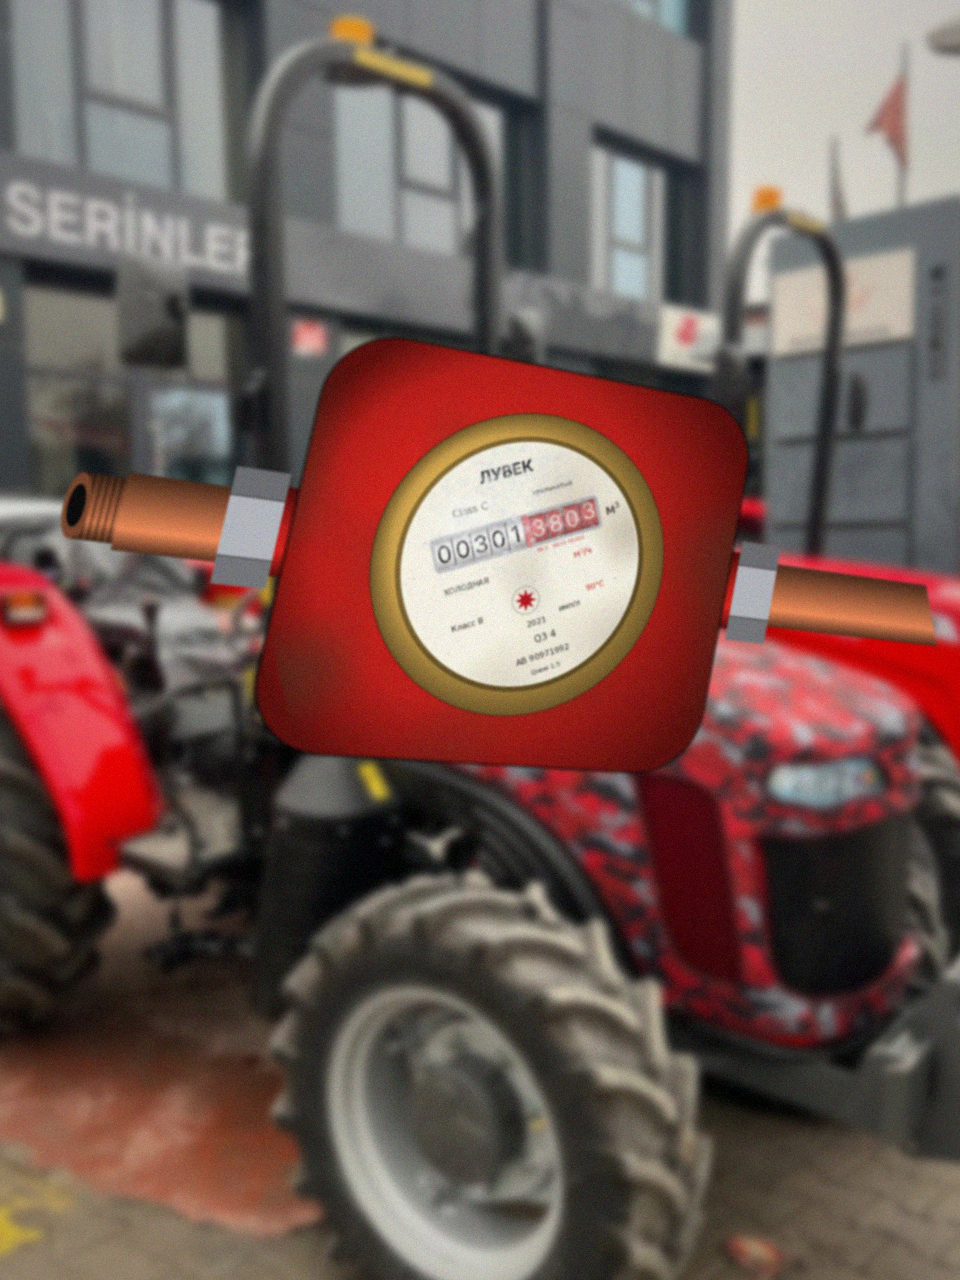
m³ 301.3803
